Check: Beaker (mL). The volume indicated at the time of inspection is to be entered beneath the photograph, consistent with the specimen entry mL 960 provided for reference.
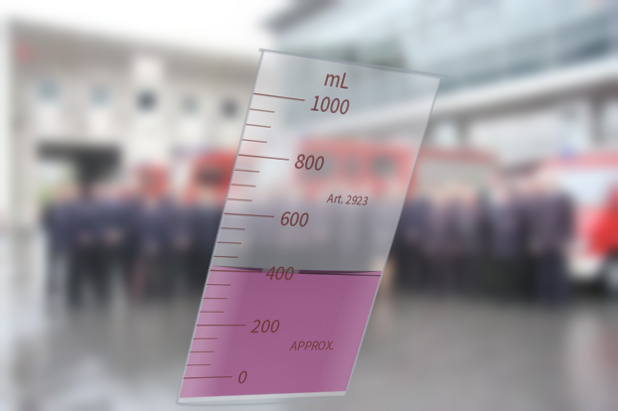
mL 400
